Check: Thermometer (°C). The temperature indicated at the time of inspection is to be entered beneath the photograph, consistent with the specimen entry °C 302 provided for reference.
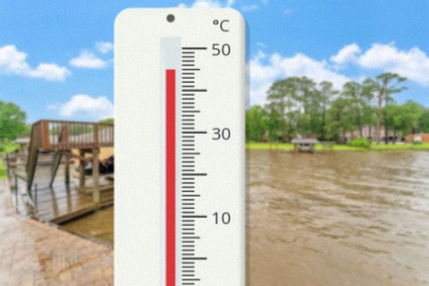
°C 45
